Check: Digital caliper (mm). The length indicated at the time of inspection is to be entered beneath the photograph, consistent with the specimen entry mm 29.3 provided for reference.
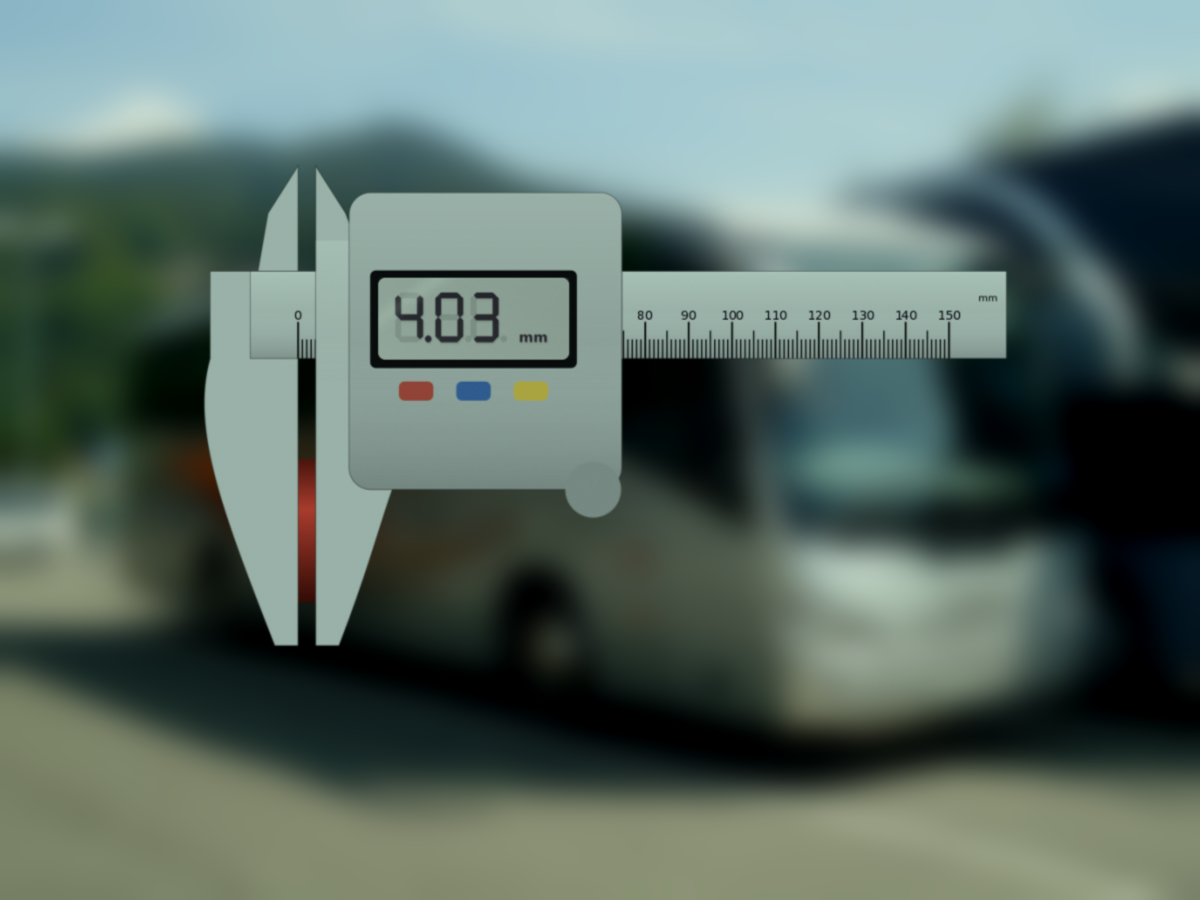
mm 4.03
